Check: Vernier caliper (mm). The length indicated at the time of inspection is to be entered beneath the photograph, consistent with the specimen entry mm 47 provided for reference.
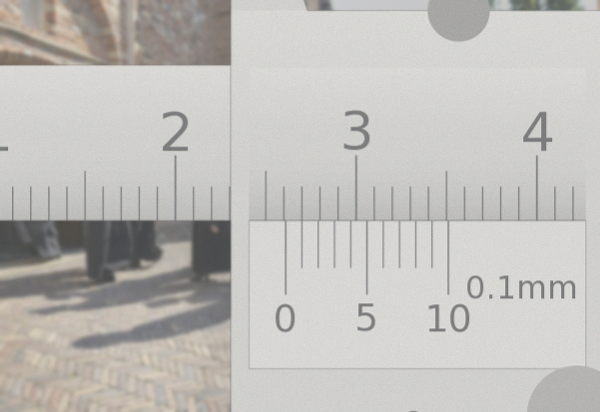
mm 26.1
